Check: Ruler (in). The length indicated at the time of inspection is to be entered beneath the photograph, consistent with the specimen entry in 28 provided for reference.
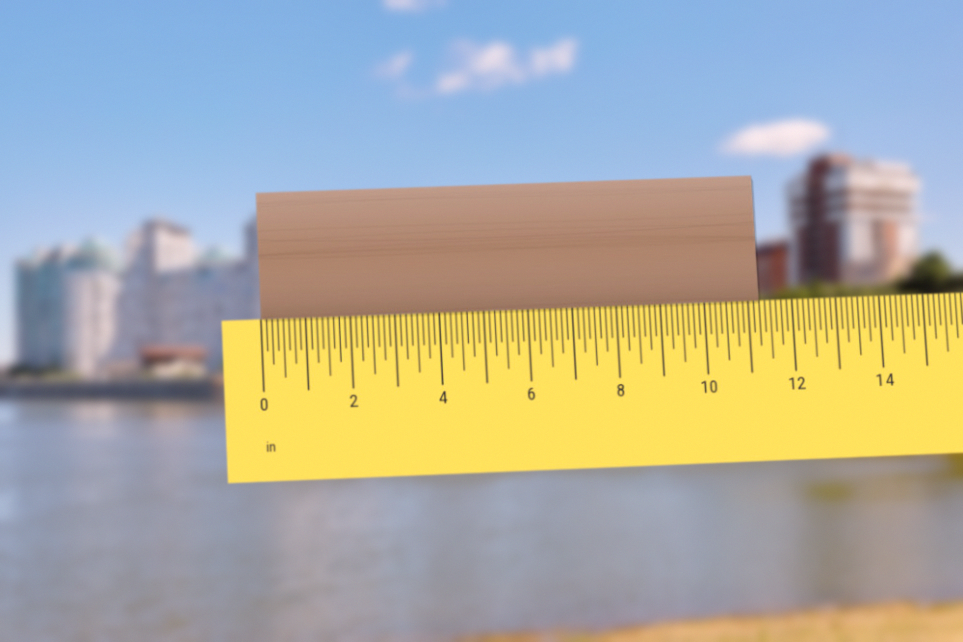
in 11.25
